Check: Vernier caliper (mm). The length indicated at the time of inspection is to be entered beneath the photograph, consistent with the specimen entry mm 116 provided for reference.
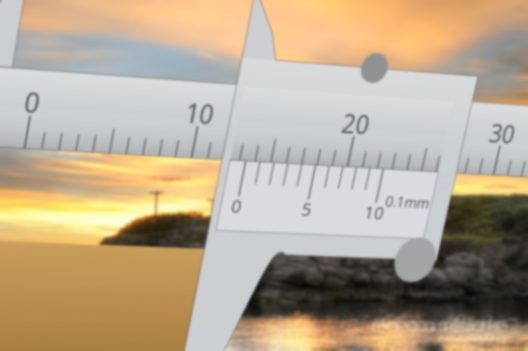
mm 13.4
